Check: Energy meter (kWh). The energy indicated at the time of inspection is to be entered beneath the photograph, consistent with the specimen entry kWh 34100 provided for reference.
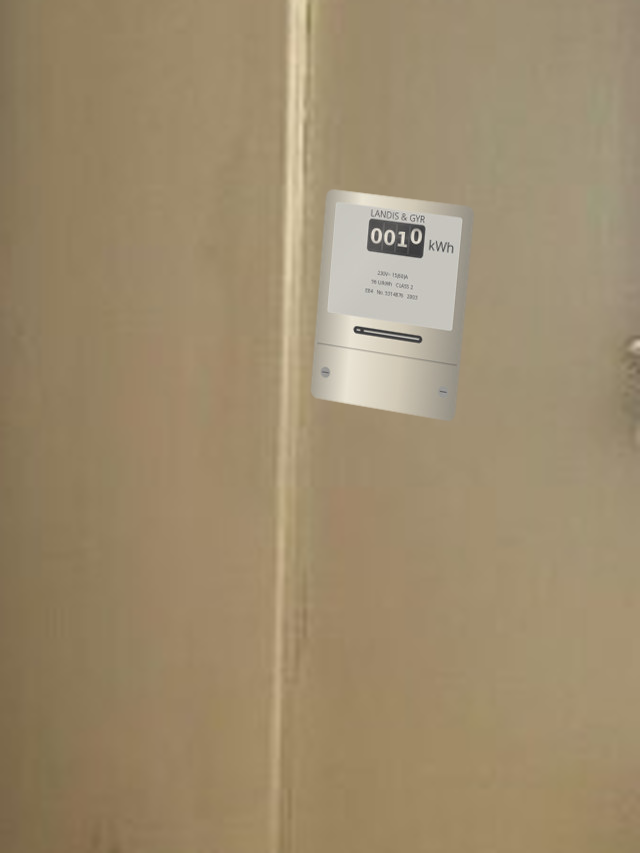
kWh 10
